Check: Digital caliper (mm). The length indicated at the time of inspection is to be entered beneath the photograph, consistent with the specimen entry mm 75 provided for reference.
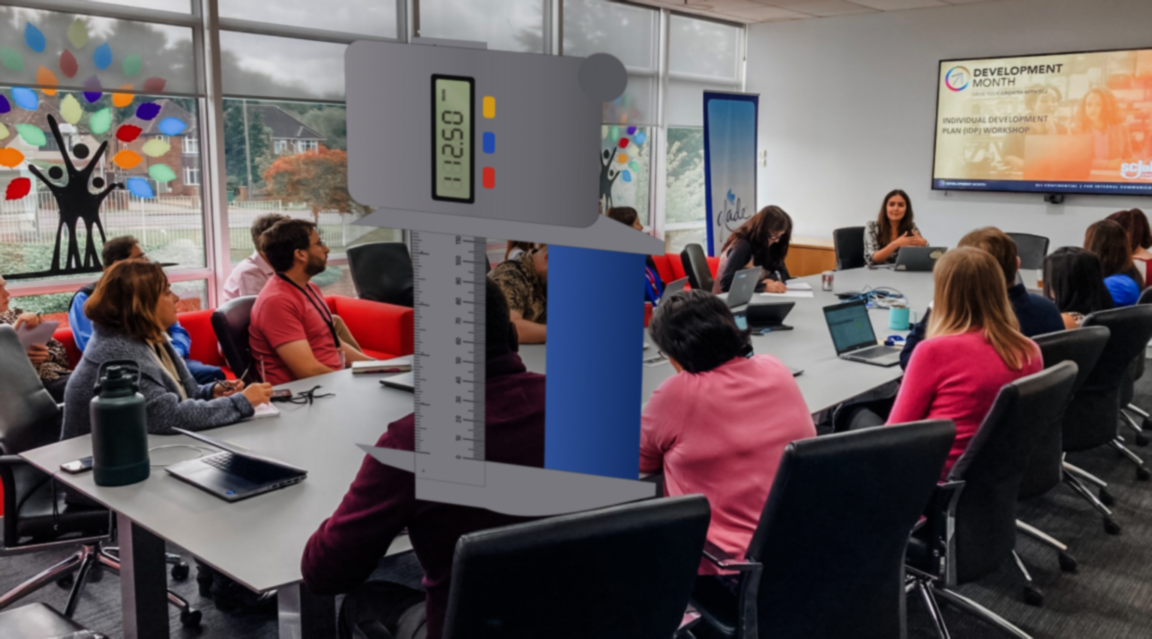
mm 112.50
